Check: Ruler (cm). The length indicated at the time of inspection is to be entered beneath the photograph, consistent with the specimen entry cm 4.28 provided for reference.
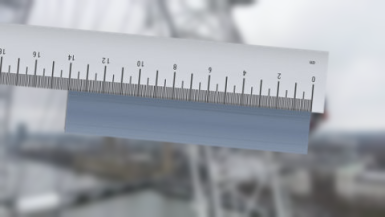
cm 14
